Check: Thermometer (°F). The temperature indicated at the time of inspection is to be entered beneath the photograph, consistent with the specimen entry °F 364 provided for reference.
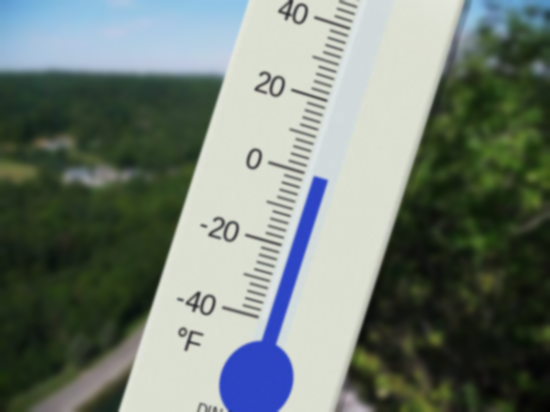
°F 0
